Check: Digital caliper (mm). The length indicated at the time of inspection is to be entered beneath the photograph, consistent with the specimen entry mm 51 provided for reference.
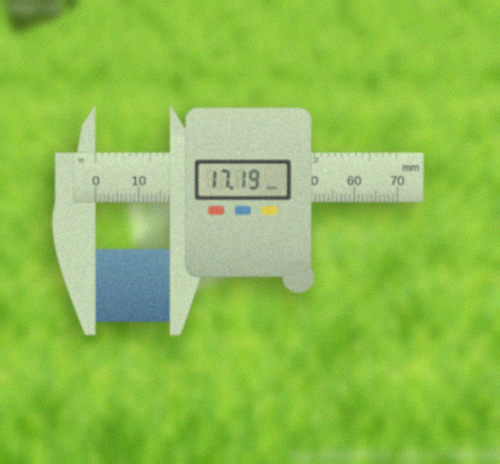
mm 17.19
